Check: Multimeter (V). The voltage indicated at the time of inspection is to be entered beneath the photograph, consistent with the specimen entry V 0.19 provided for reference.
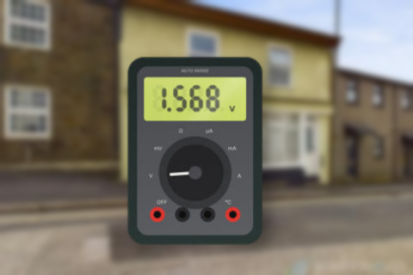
V 1.568
